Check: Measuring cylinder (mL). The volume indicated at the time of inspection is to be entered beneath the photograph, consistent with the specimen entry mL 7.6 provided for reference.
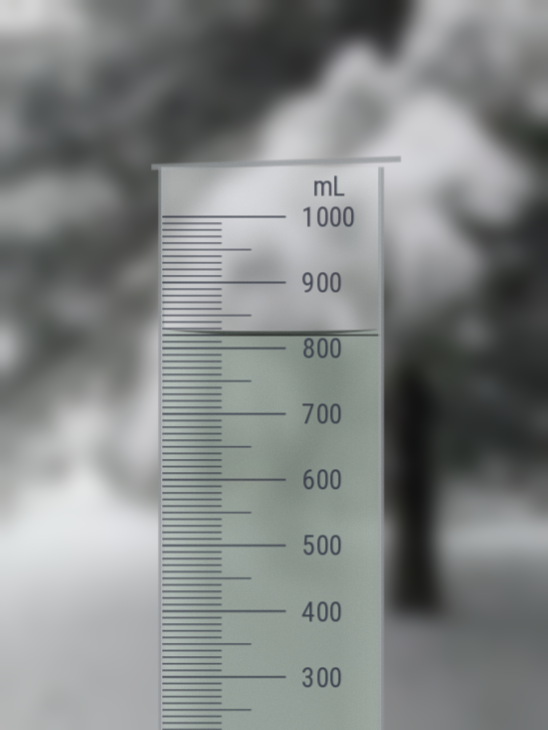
mL 820
